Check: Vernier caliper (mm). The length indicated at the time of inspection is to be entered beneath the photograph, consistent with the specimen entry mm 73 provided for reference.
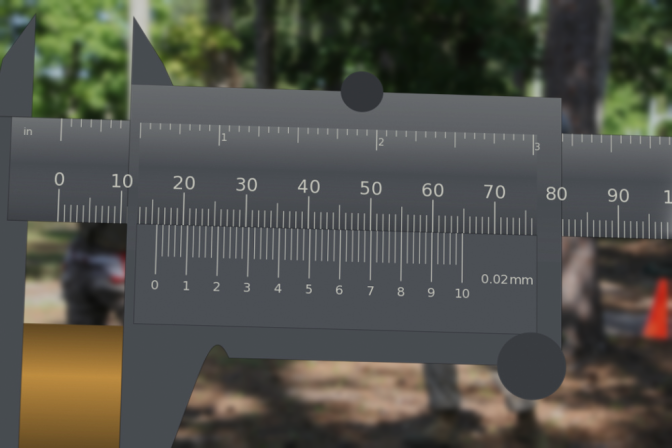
mm 15.8
